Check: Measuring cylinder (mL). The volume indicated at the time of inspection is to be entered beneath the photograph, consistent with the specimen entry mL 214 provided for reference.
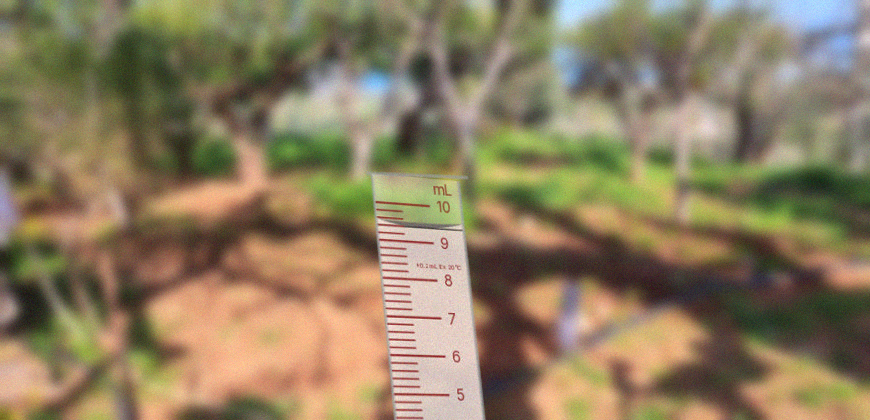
mL 9.4
